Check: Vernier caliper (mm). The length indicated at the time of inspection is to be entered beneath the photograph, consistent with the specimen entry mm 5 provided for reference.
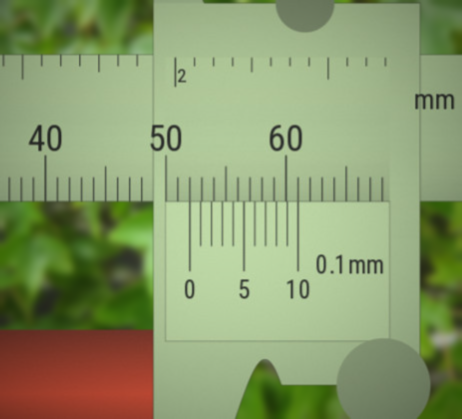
mm 52.0
